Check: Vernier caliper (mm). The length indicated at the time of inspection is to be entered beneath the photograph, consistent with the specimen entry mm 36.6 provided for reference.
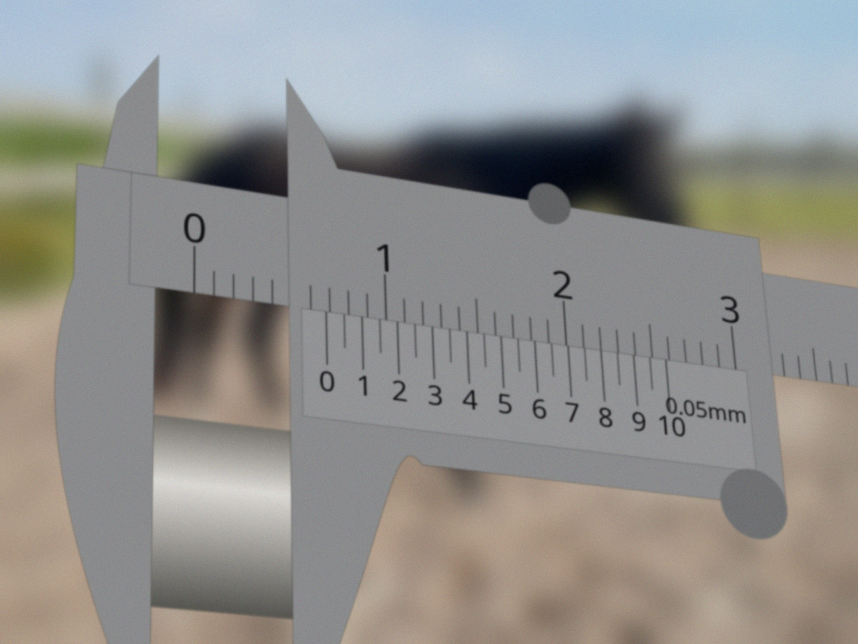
mm 6.8
